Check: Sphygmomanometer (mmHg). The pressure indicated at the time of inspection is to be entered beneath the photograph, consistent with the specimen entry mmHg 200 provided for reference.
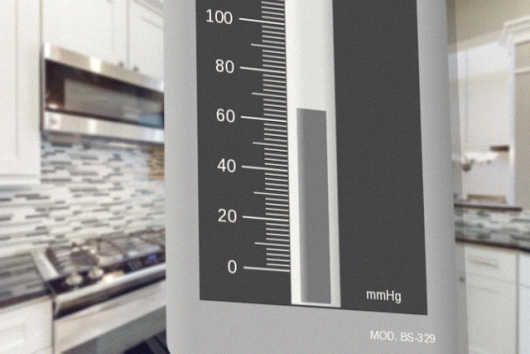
mmHg 66
